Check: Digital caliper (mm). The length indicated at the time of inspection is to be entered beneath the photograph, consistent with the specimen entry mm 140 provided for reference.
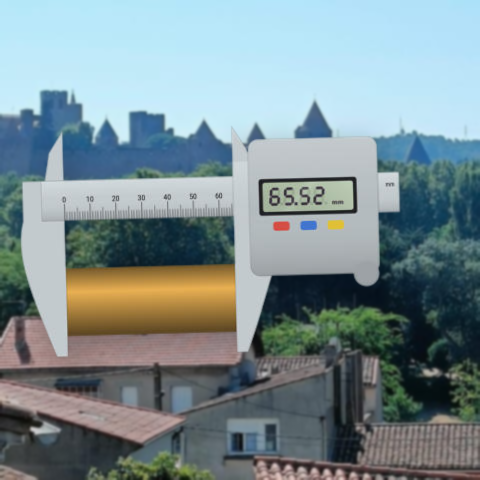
mm 65.52
